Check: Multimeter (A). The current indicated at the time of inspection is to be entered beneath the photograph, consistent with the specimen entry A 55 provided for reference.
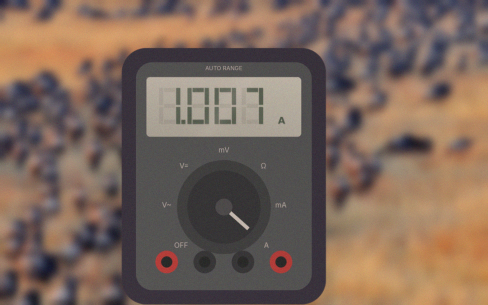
A 1.007
